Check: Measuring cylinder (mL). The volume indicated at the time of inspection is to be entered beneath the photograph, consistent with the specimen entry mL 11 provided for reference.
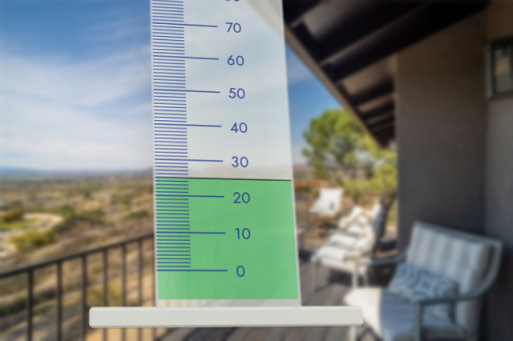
mL 25
